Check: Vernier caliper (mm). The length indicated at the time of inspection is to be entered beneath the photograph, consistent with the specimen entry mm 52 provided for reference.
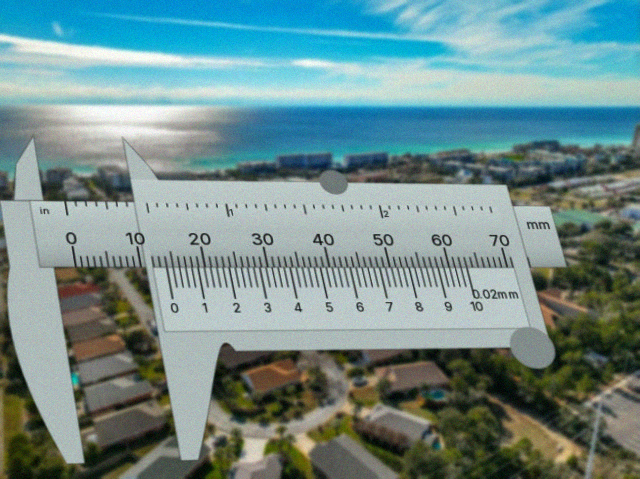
mm 14.0
